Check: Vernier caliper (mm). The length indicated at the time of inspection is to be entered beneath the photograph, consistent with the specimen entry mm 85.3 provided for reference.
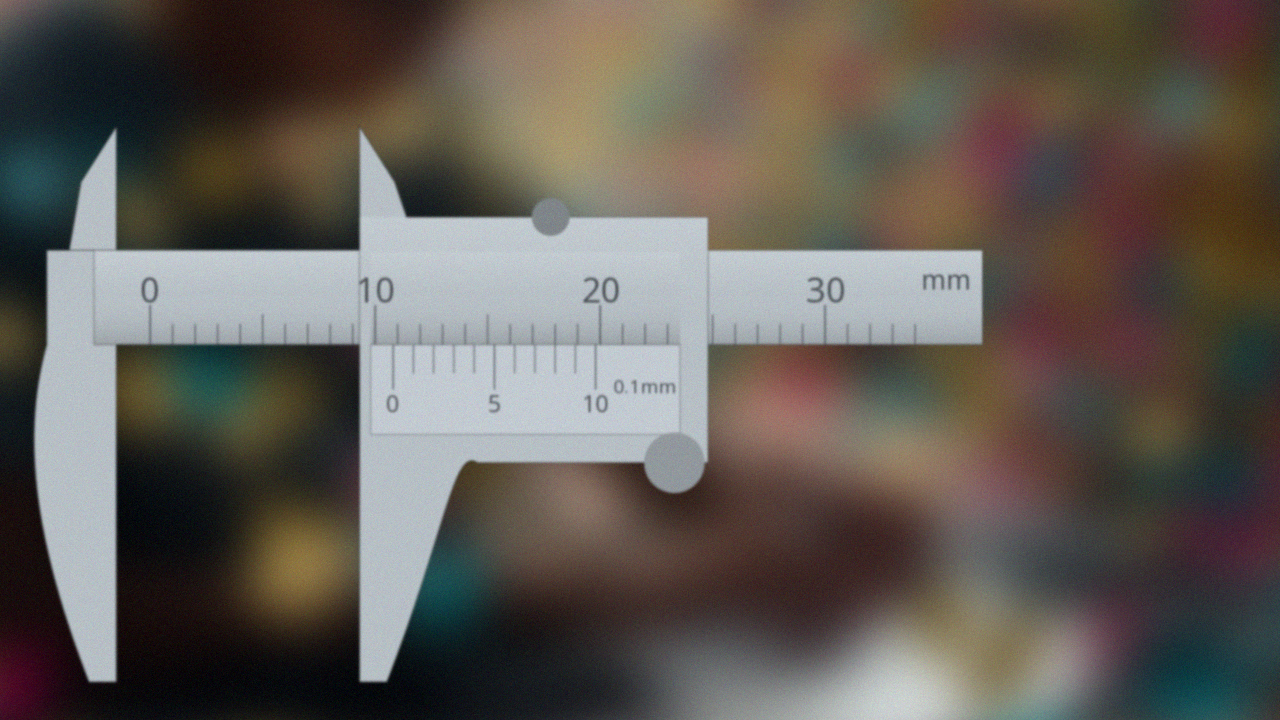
mm 10.8
